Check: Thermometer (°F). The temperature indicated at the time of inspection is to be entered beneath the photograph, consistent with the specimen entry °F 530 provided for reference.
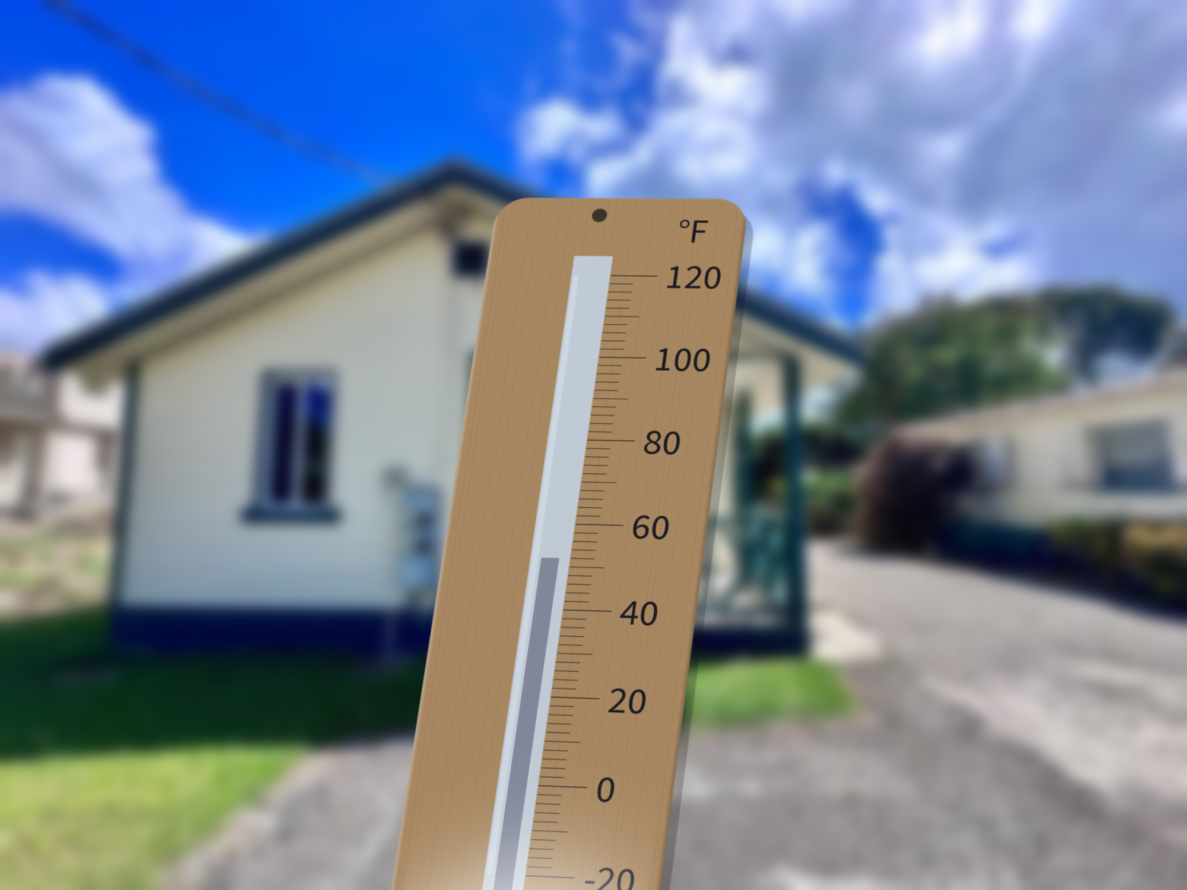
°F 52
